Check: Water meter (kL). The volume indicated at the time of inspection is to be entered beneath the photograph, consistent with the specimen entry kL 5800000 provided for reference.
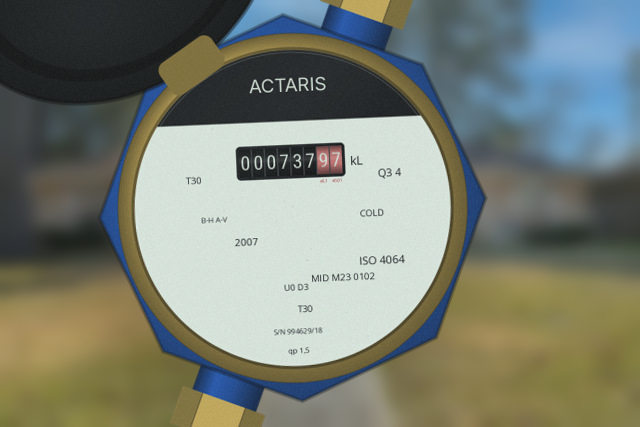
kL 737.97
